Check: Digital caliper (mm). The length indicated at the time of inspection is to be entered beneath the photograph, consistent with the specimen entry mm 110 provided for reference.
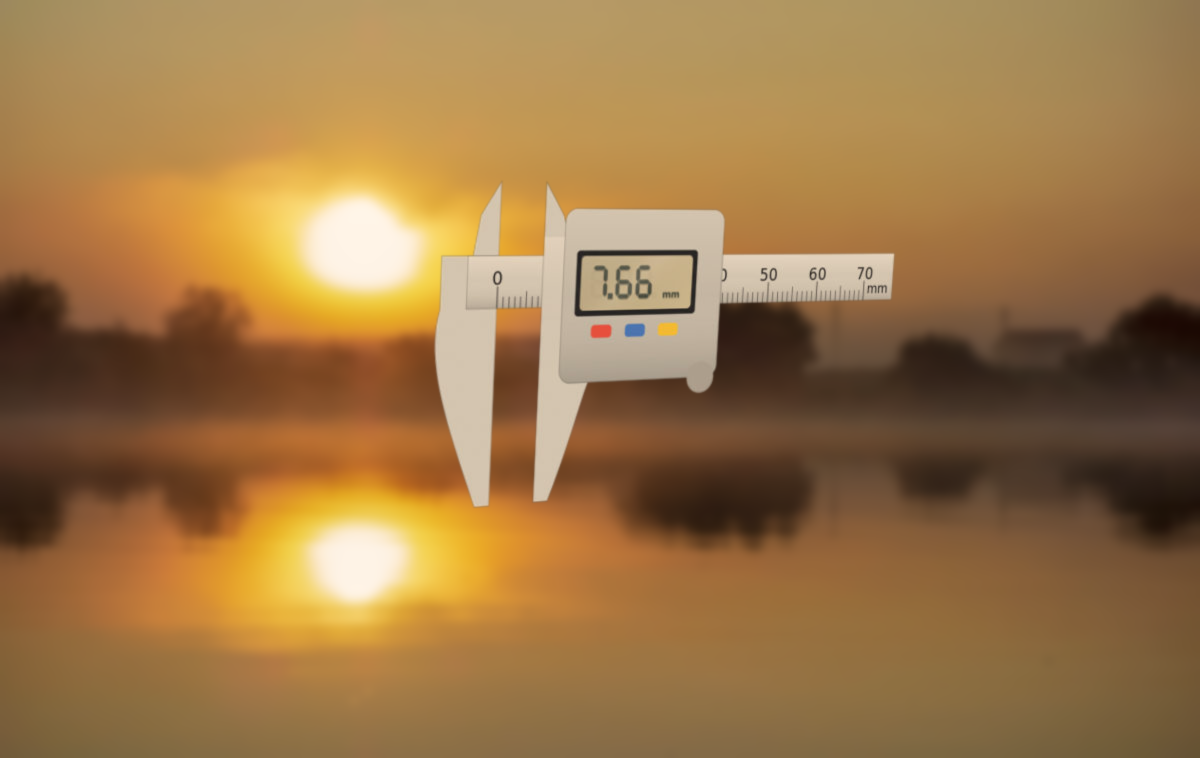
mm 7.66
